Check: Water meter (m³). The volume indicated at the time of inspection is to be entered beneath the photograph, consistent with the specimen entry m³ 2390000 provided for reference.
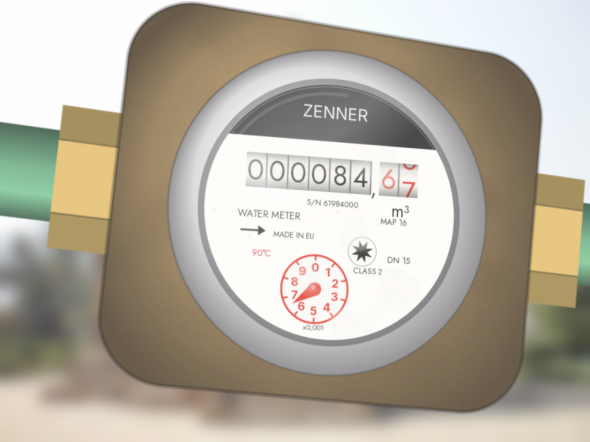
m³ 84.666
